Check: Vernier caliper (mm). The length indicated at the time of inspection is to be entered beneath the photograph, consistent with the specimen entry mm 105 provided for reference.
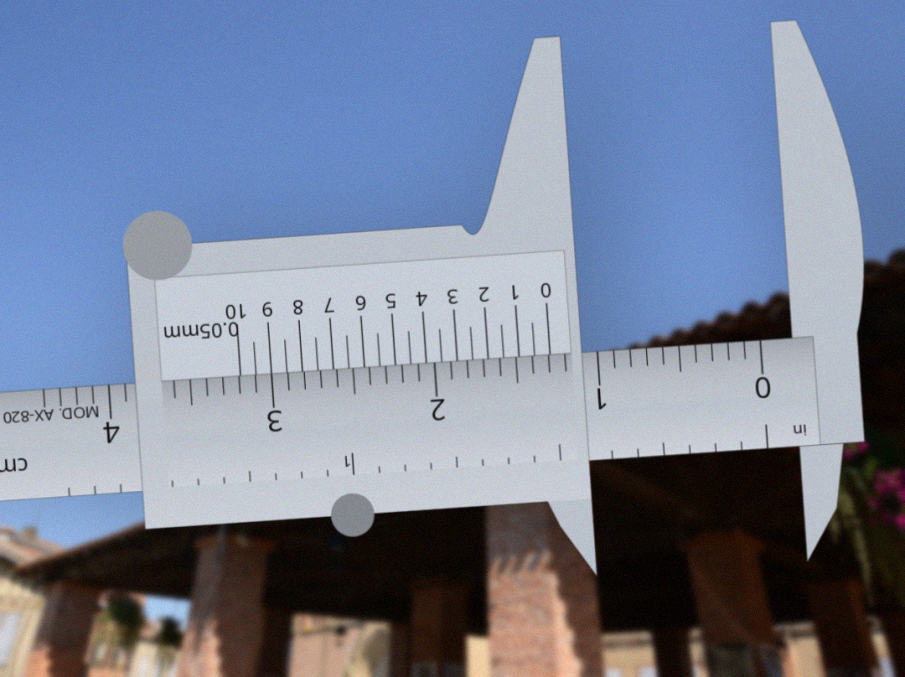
mm 12.9
